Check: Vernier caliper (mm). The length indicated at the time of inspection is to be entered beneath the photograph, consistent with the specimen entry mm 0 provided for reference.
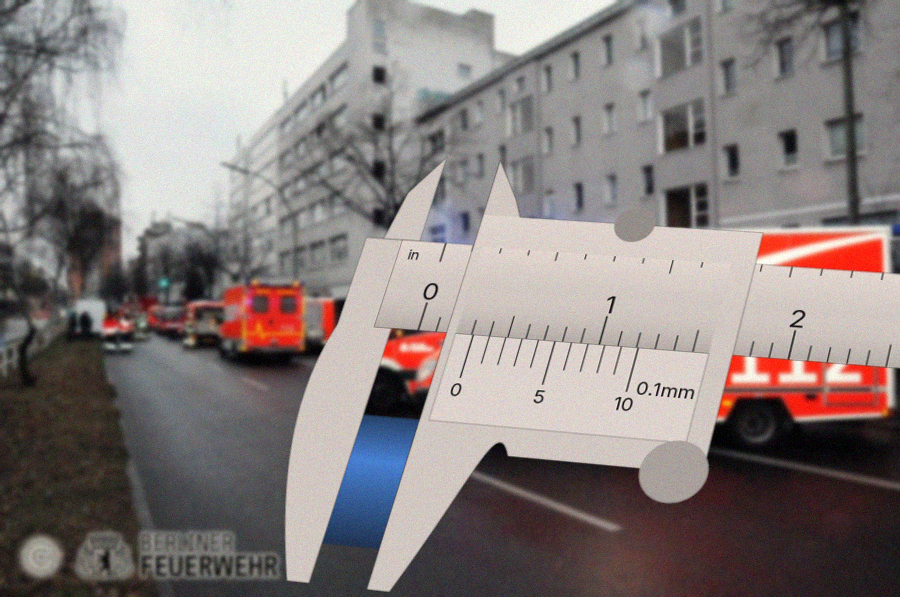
mm 3.1
